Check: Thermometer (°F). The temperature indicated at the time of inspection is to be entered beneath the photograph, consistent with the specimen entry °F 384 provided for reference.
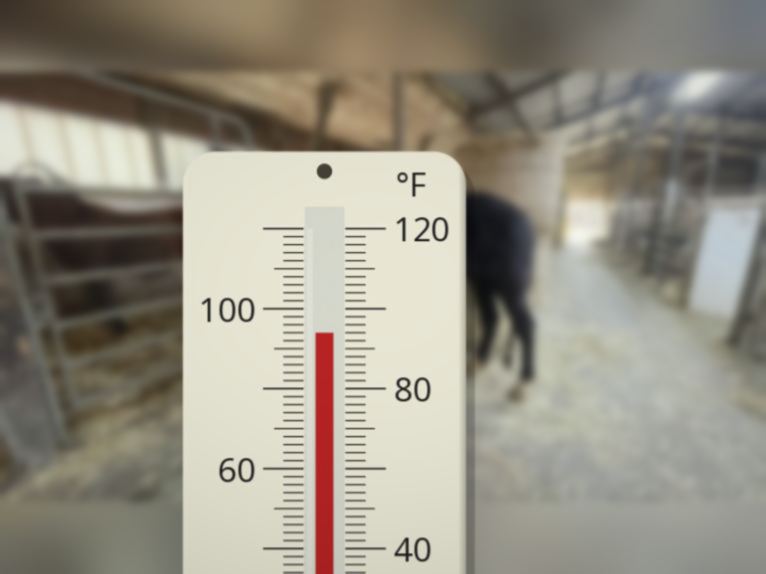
°F 94
